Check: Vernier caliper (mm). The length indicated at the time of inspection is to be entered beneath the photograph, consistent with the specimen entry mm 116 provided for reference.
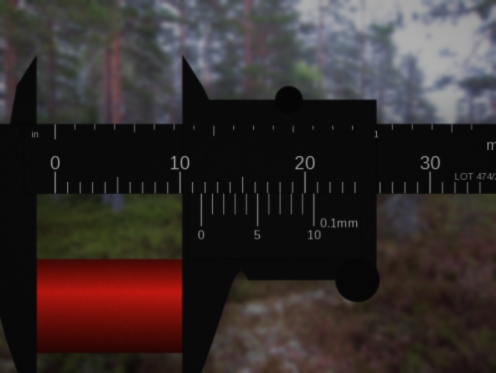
mm 11.7
